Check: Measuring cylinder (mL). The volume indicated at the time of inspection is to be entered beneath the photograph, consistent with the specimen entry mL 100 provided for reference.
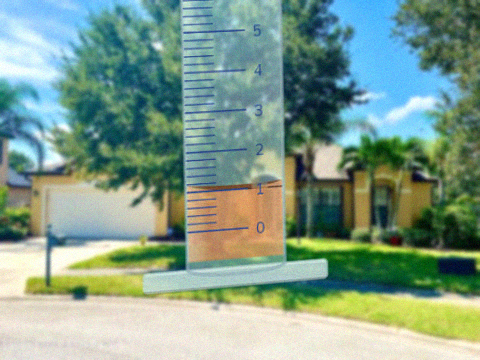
mL 1
